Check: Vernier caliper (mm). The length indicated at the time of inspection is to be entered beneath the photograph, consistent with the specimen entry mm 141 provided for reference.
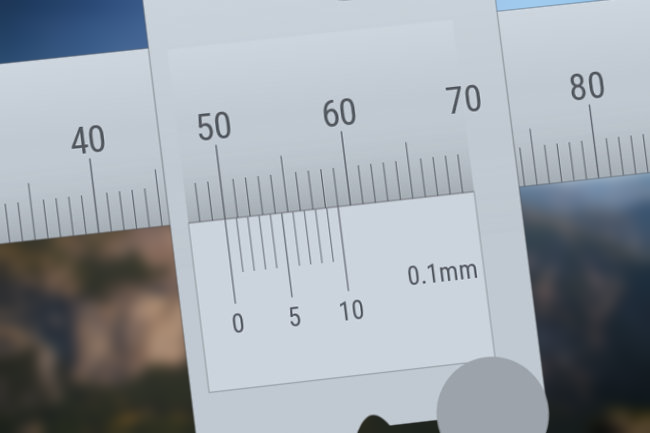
mm 50.0
